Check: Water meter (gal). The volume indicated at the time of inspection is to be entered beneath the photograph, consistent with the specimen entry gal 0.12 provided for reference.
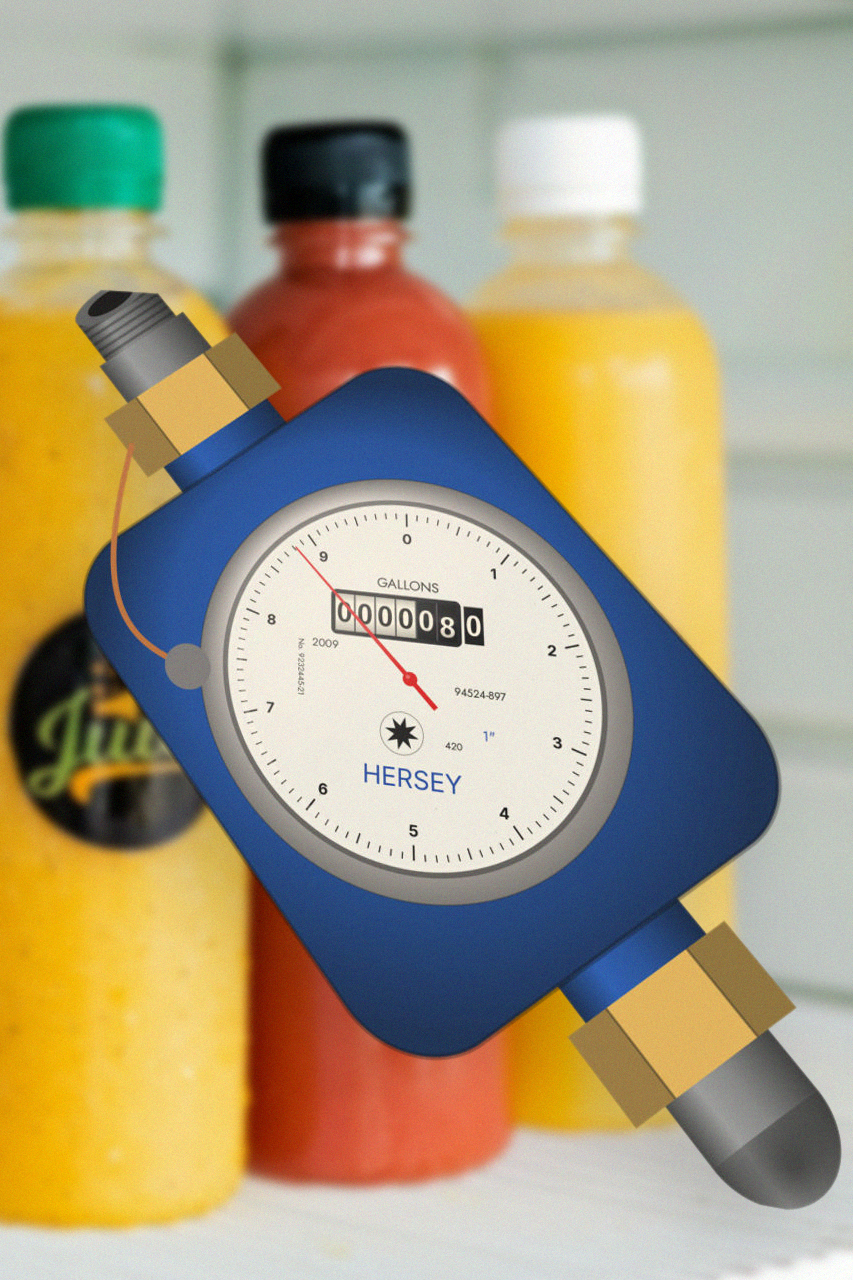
gal 78.8
